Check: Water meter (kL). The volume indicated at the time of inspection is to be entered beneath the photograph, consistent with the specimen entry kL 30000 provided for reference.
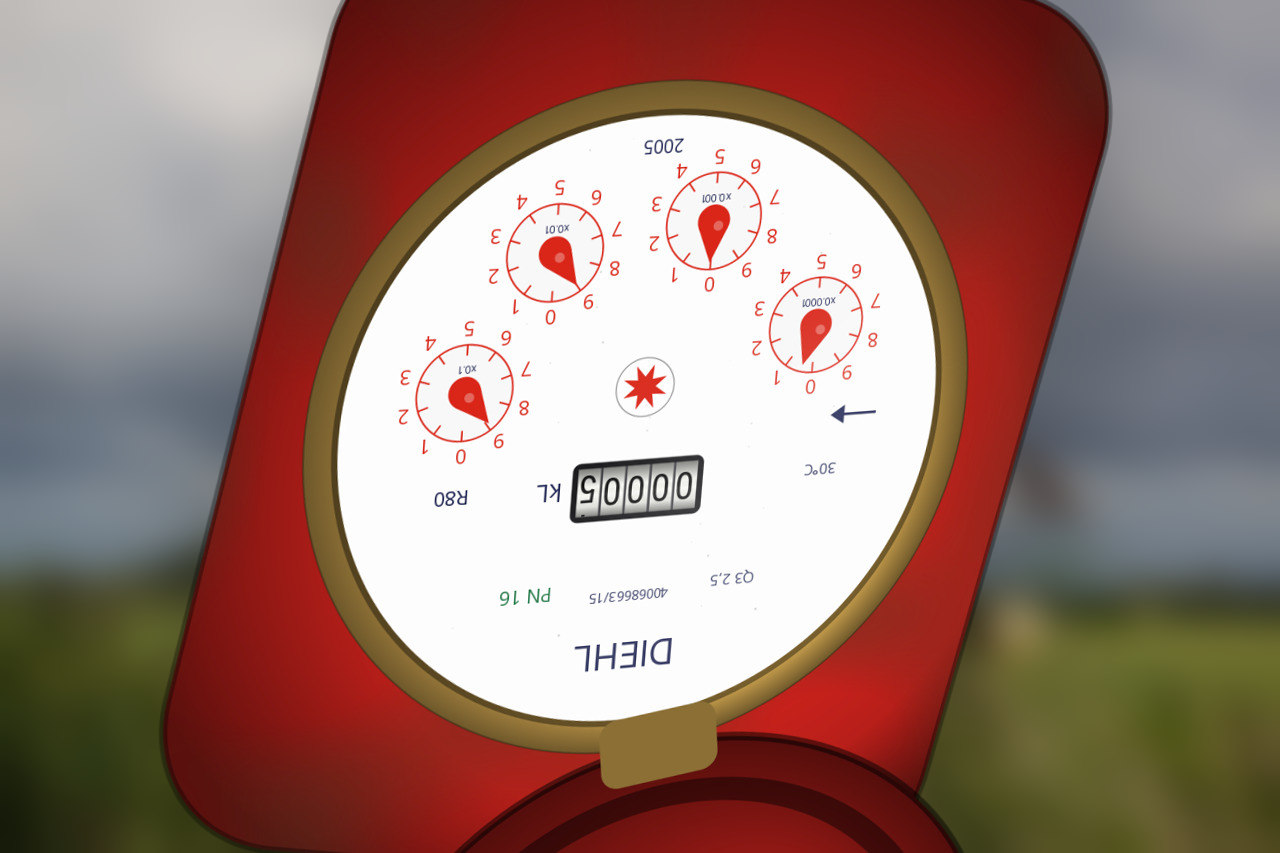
kL 4.8900
